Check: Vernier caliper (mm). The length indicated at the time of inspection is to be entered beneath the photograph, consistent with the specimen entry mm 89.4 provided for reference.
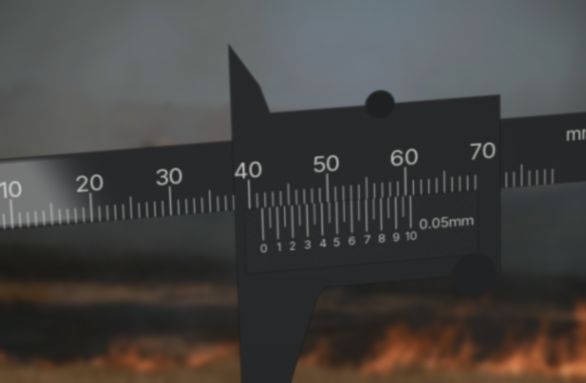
mm 41.6
